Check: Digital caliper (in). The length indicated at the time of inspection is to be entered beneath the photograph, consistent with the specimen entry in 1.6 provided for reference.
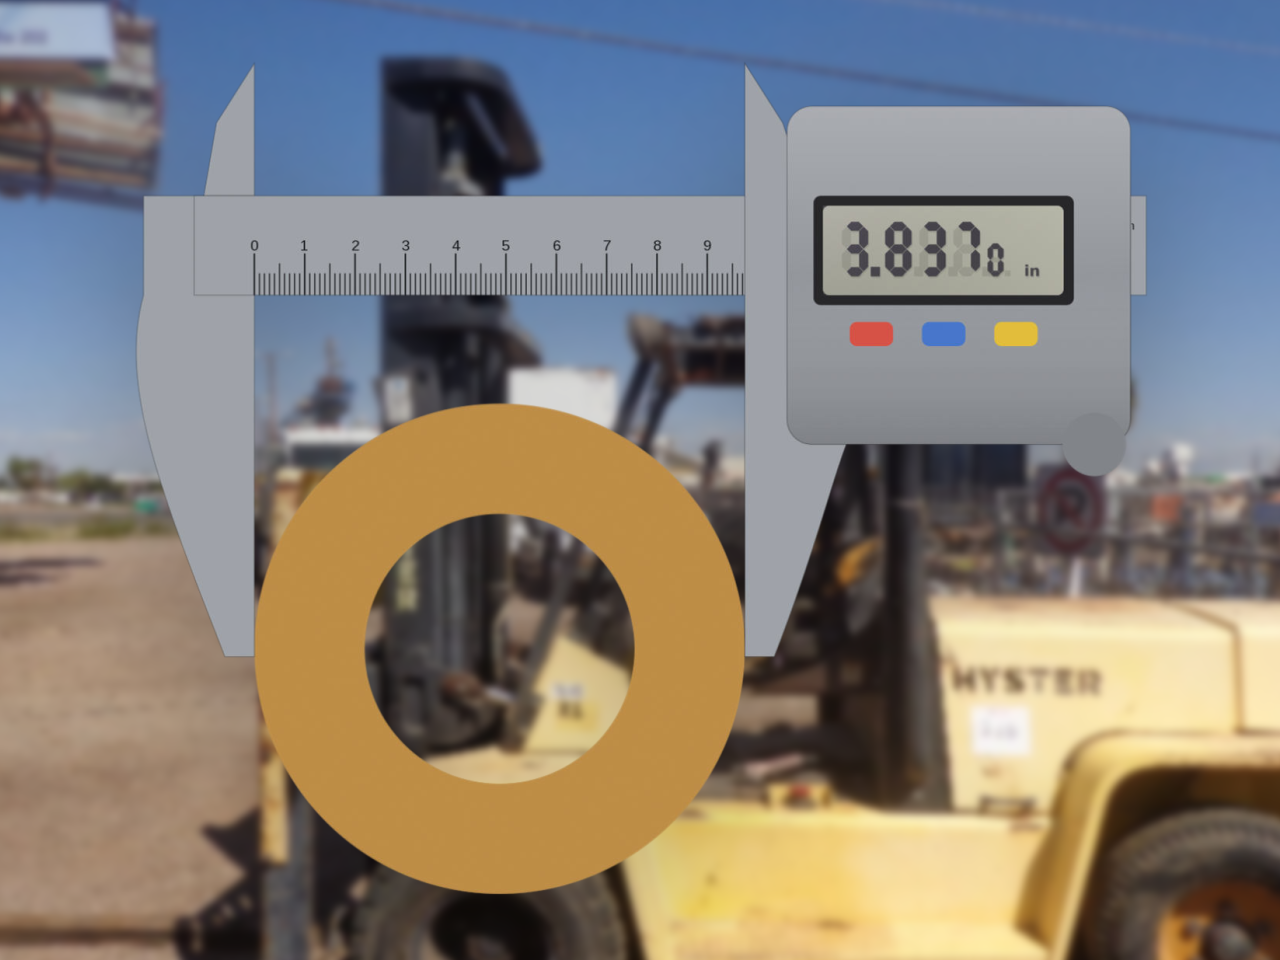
in 3.8370
